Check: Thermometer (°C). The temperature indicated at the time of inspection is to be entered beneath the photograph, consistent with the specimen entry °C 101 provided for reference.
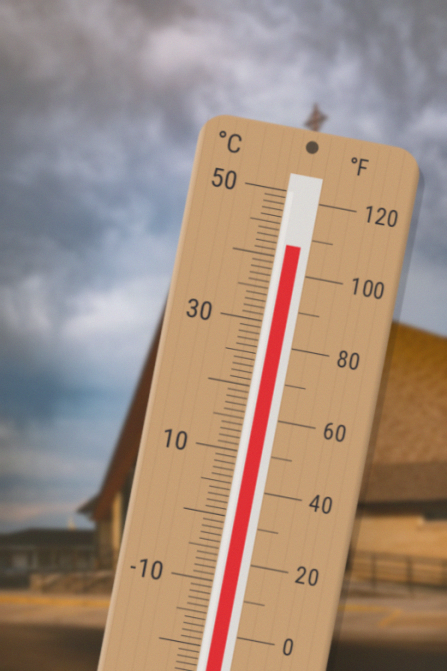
°C 42
